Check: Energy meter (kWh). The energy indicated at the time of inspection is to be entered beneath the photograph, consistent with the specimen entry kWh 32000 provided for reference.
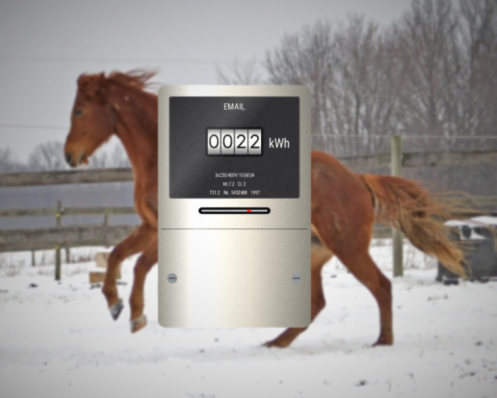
kWh 22
